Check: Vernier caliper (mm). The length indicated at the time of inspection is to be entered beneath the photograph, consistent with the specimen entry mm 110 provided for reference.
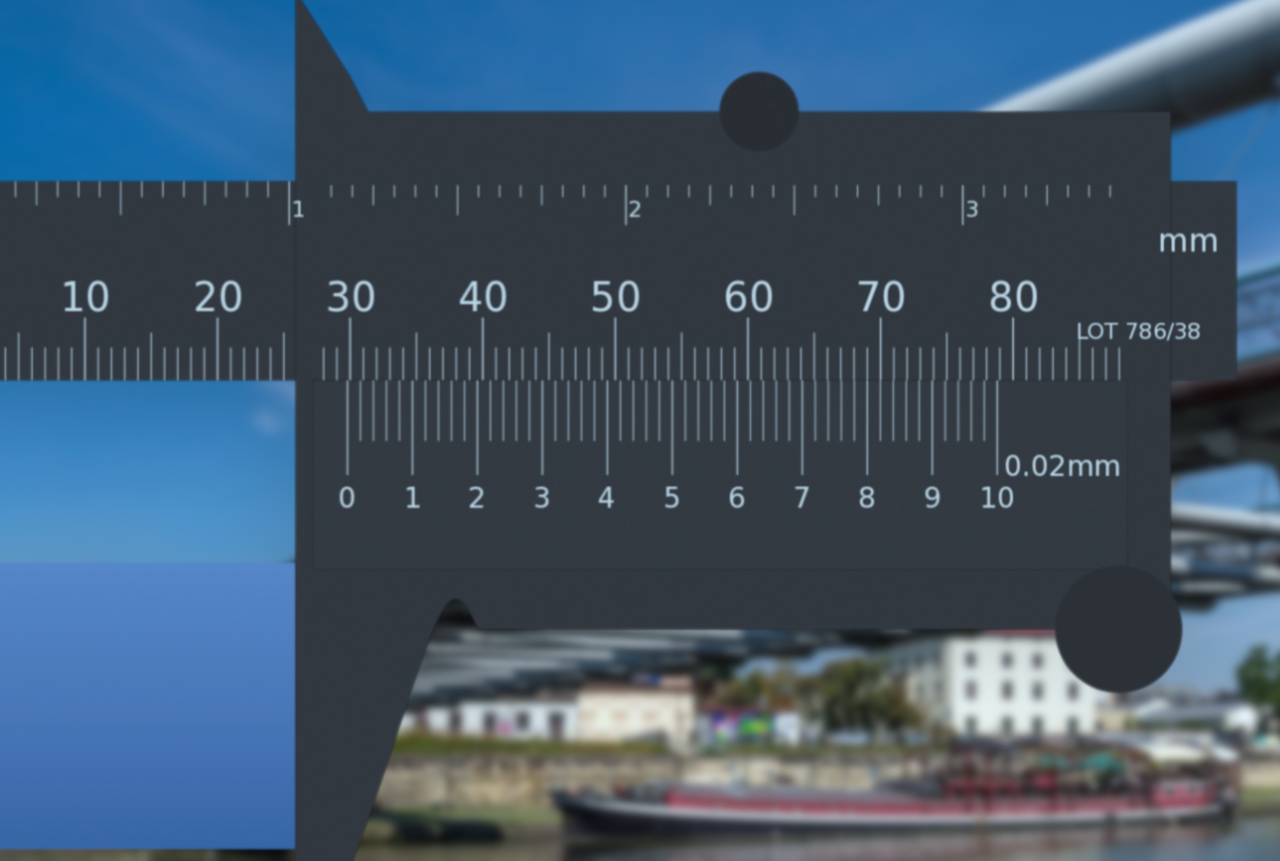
mm 29.8
